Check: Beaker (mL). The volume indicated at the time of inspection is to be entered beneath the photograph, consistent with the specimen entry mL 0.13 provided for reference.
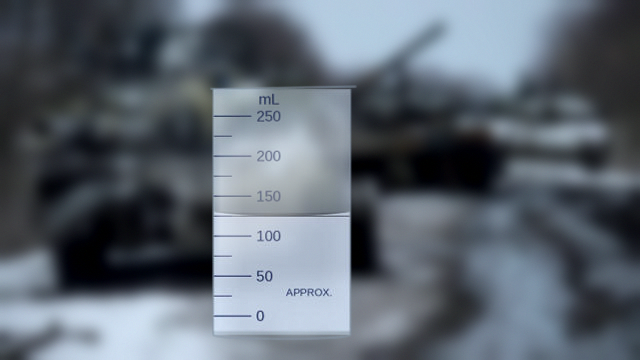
mL 125
